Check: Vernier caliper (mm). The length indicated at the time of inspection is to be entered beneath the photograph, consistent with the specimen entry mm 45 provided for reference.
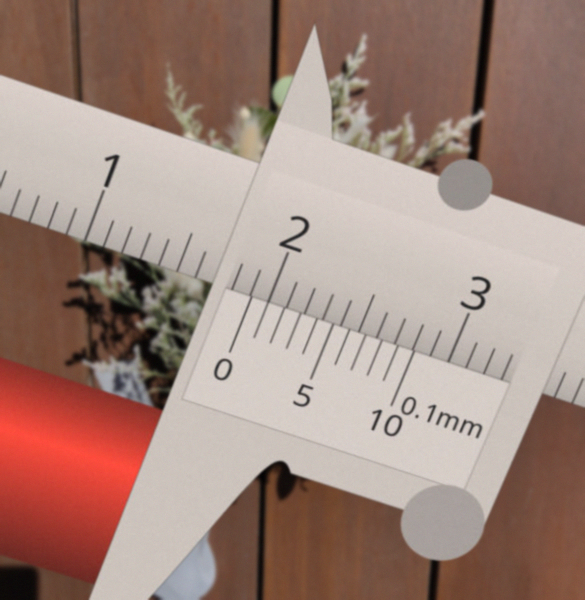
mm 19.1
